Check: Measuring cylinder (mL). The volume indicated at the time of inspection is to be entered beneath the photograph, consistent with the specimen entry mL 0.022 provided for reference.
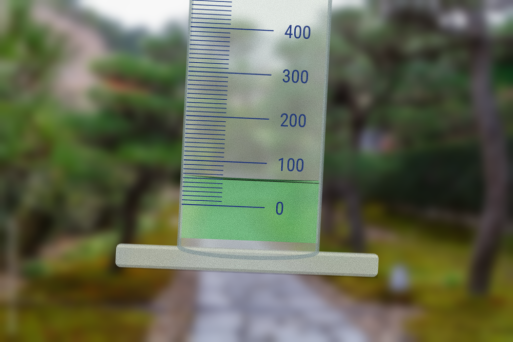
mL 60
